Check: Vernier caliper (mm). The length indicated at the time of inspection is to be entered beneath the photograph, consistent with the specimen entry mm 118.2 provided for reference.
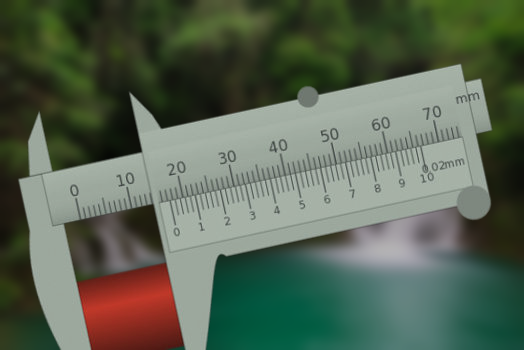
mm 17.5
